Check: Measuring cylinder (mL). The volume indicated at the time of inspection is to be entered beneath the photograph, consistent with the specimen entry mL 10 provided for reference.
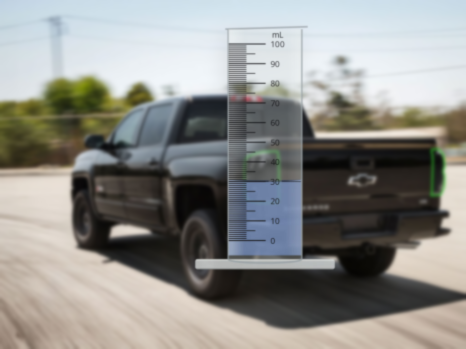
mL 30
